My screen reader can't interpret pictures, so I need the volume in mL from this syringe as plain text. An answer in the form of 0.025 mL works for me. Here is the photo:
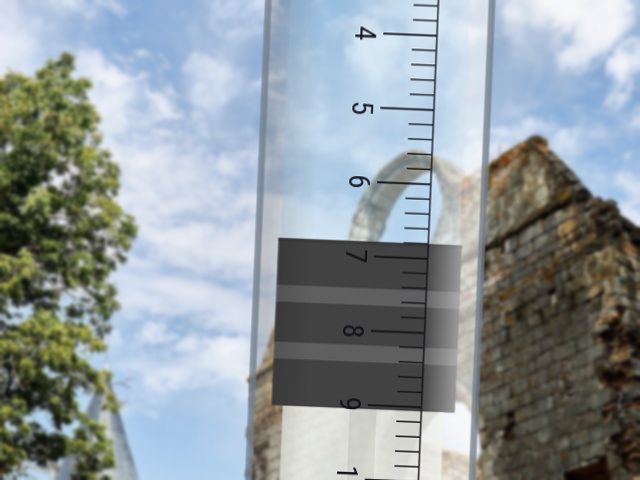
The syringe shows 6.8 mL
